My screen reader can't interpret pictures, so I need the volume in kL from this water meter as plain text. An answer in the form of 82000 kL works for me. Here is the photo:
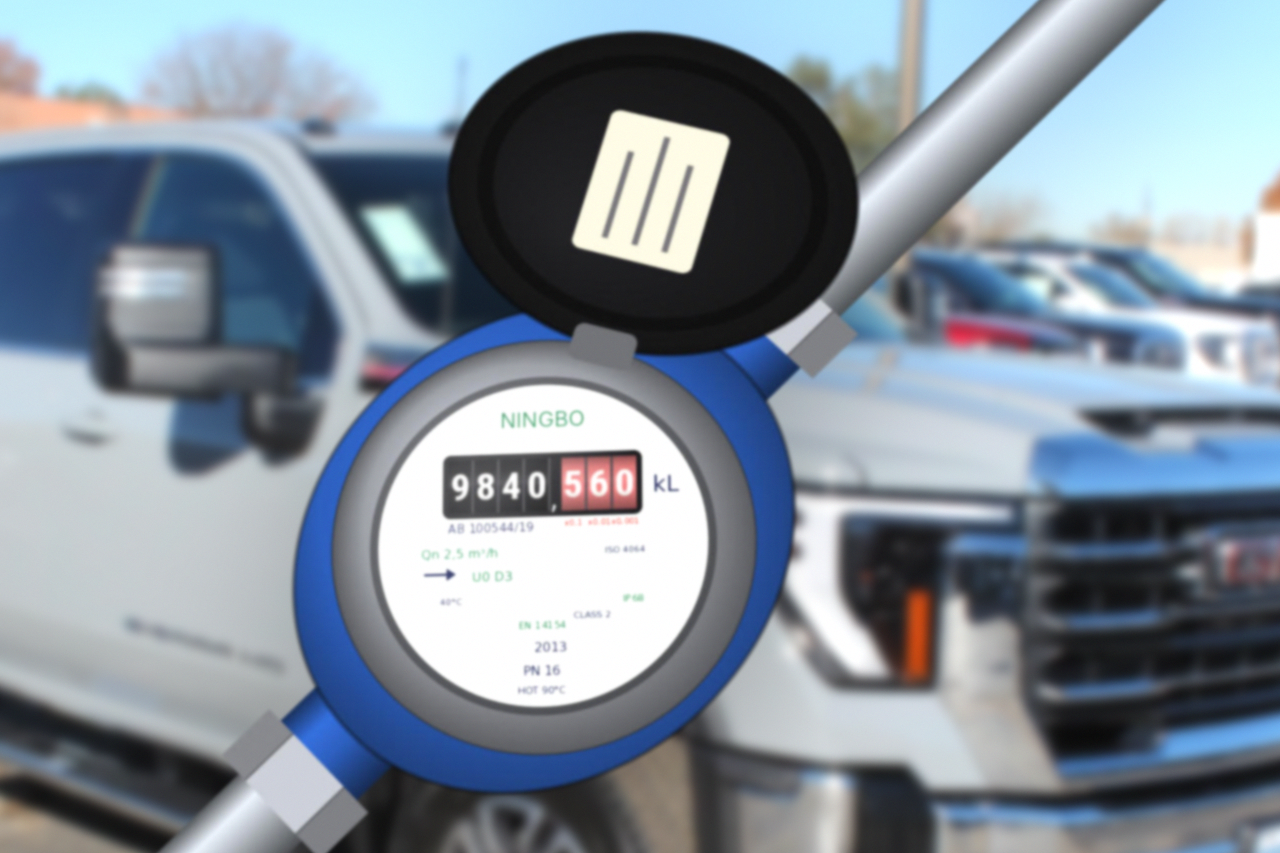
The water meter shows 9840.560 kL
